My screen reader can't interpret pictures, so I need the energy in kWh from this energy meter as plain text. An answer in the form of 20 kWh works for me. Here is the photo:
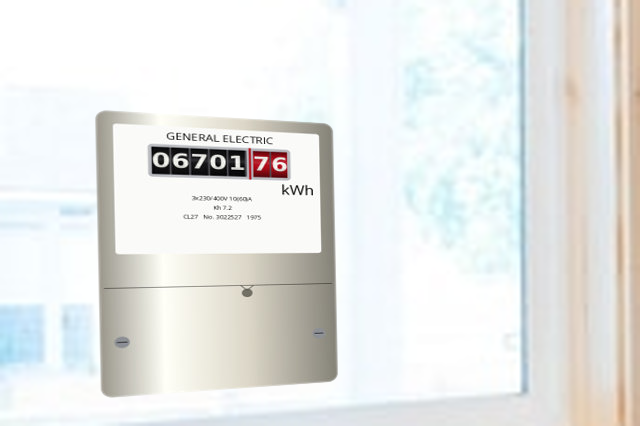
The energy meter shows 6701.76 kWh
